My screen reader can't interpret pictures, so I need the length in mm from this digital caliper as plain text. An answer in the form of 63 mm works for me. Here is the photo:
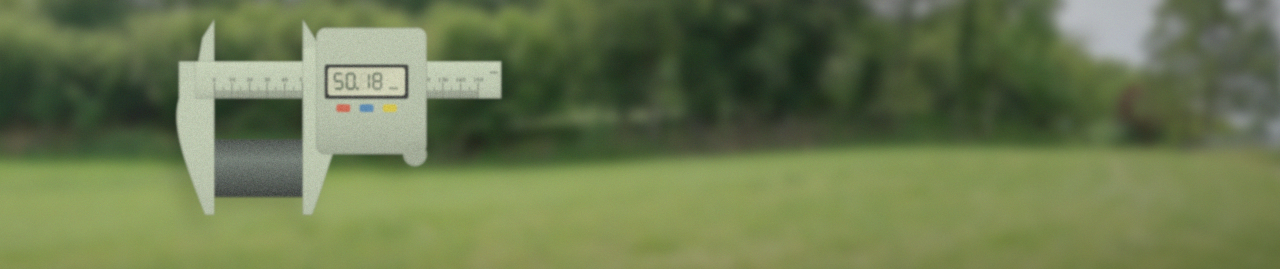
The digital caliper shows 50.18 mm
